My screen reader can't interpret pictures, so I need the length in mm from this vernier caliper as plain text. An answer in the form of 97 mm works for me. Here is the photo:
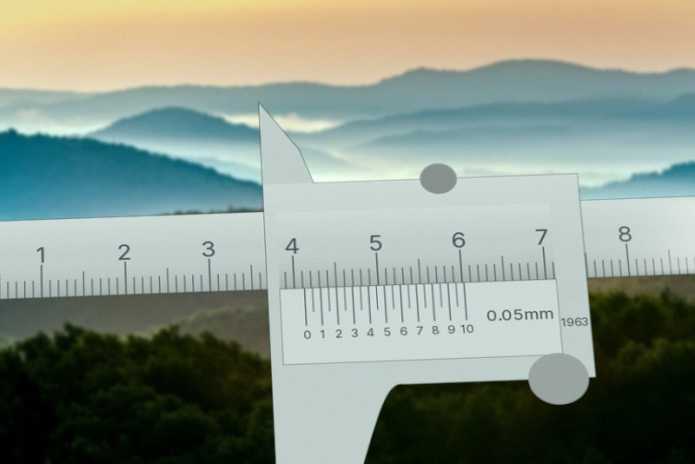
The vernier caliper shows 41.2 mm
